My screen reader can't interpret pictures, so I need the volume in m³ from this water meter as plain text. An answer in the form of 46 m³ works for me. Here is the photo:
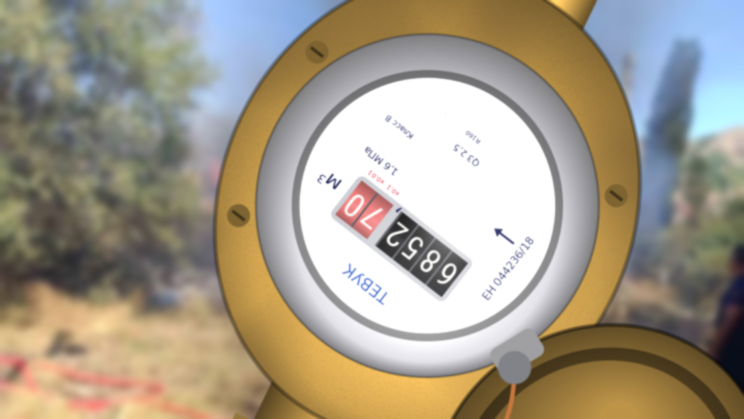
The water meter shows 6852.70 m³
